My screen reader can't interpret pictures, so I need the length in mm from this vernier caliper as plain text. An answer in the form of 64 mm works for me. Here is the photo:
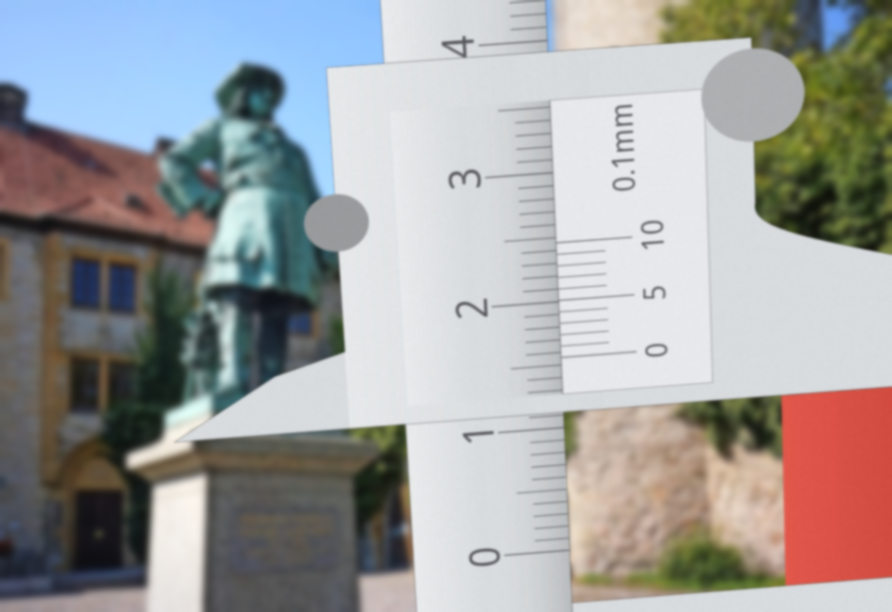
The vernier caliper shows 15.6 mm
